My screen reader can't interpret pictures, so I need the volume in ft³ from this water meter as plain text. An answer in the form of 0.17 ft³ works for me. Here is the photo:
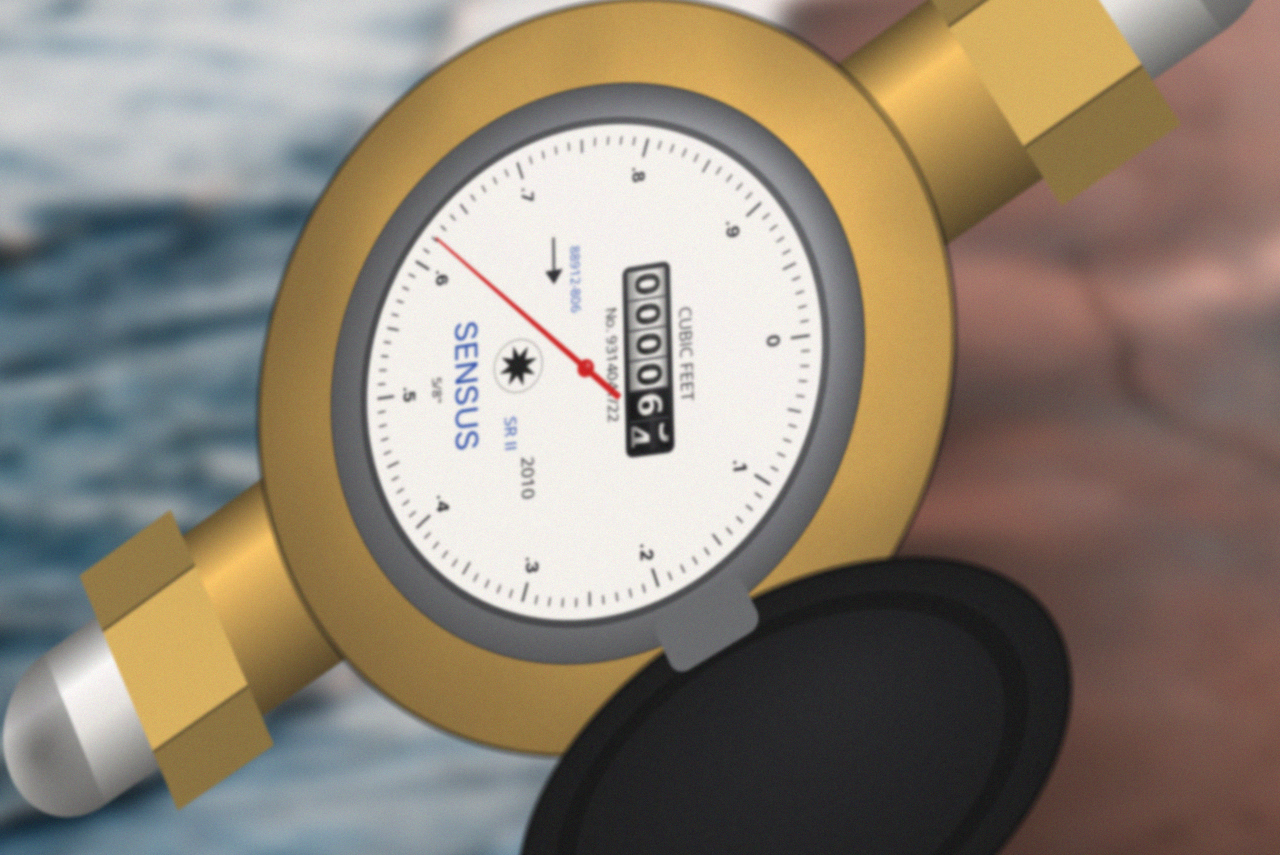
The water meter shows 63.62 ft³
